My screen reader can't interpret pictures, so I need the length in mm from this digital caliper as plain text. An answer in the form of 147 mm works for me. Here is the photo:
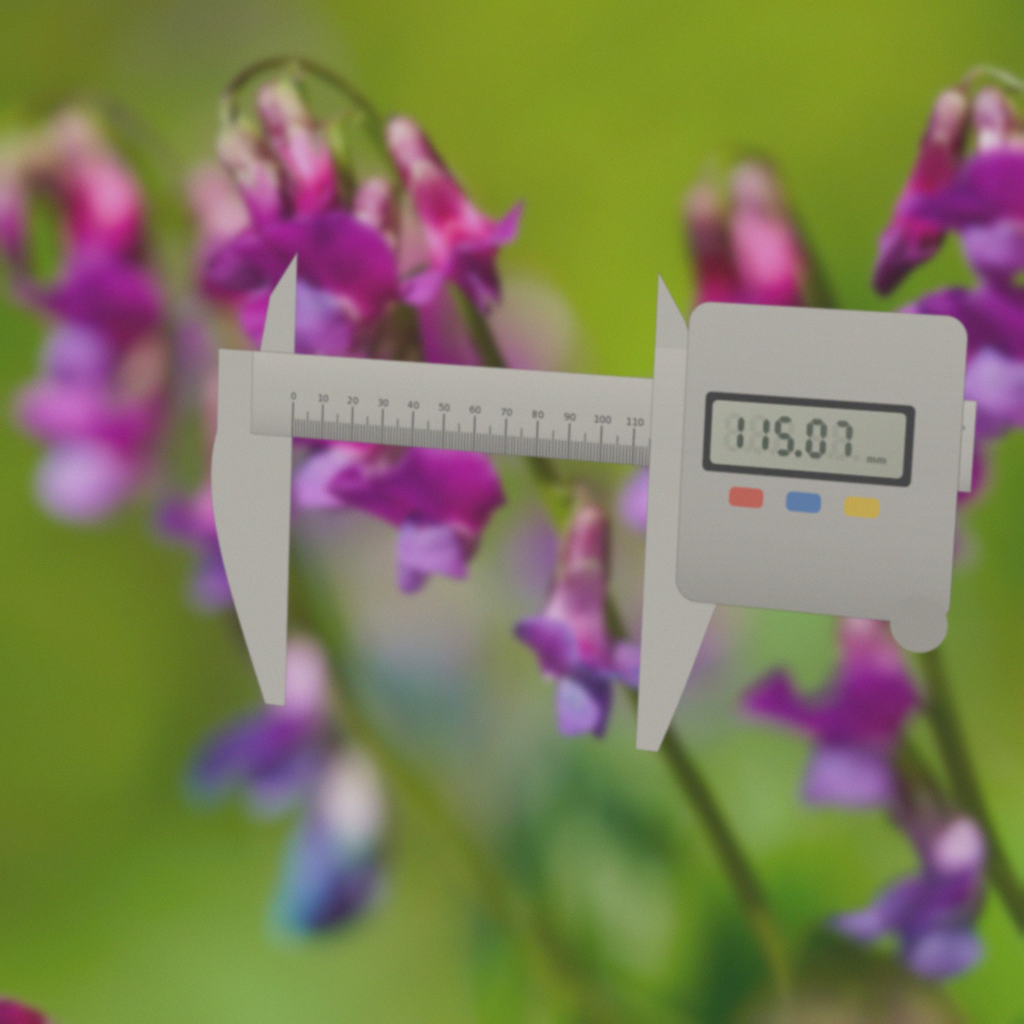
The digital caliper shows 115.07 mm
